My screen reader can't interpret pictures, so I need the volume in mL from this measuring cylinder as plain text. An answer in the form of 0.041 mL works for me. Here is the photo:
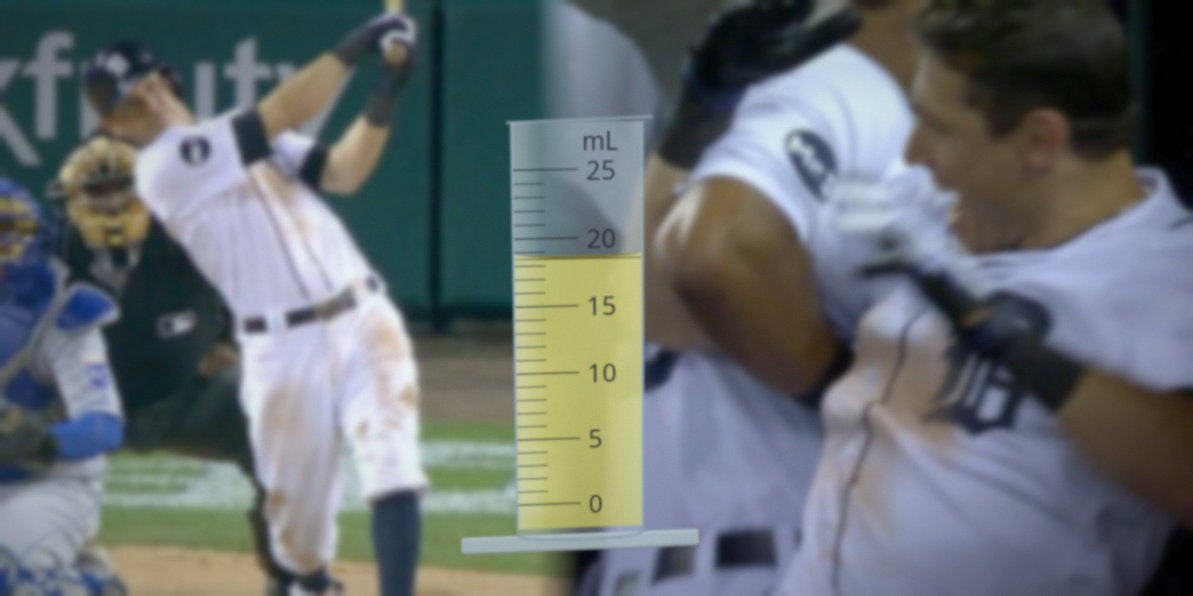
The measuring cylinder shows 18.5 mL
